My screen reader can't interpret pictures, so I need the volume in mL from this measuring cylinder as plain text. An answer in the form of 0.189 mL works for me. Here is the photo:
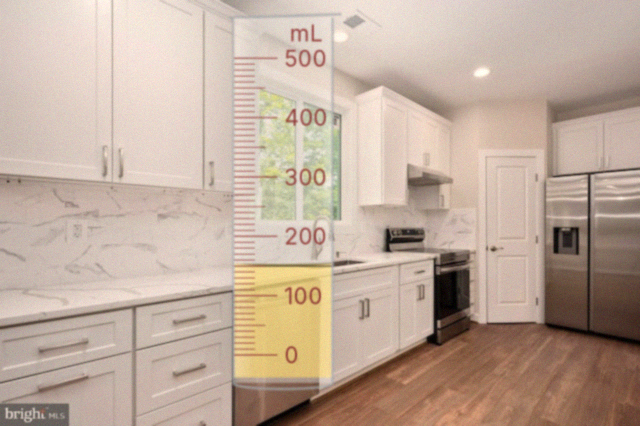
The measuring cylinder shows 150 mL
